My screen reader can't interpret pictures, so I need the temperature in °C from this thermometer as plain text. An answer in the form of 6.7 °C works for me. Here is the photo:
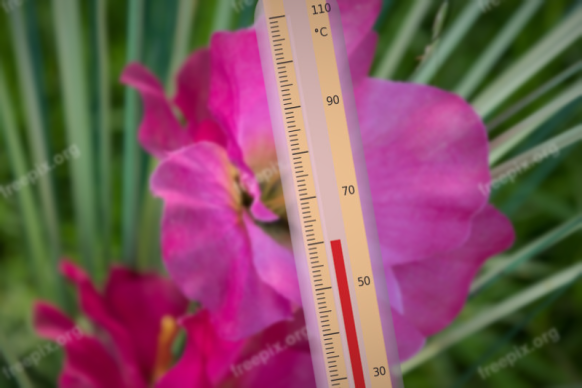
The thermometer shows 60 °C
